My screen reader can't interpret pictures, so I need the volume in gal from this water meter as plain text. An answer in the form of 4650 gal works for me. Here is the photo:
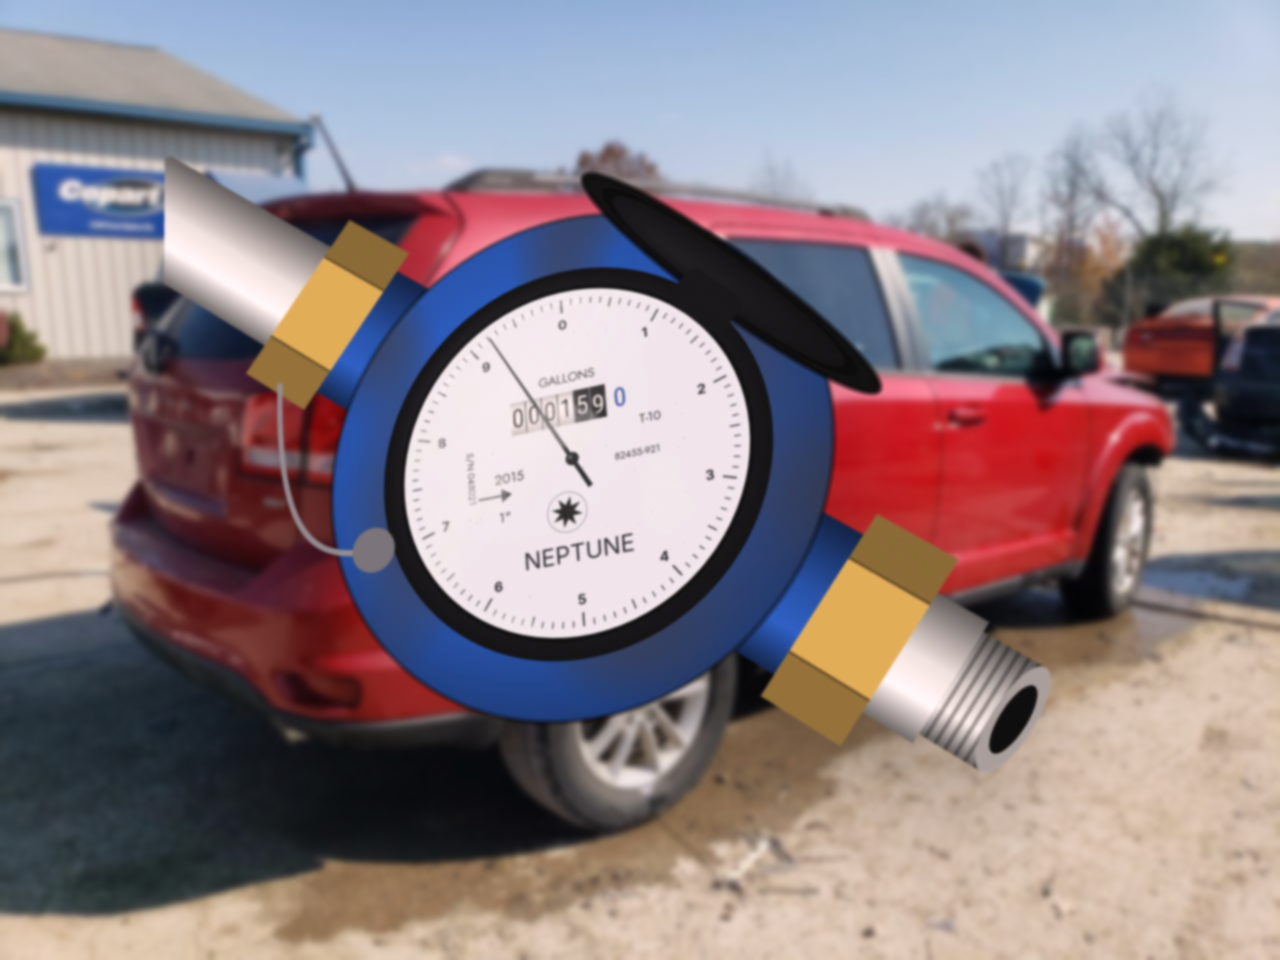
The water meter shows 1589.2 gal
